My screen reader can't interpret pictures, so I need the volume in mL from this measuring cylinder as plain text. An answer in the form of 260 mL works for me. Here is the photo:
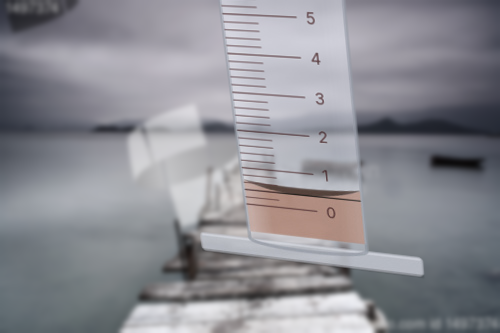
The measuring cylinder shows 0.4 mL
